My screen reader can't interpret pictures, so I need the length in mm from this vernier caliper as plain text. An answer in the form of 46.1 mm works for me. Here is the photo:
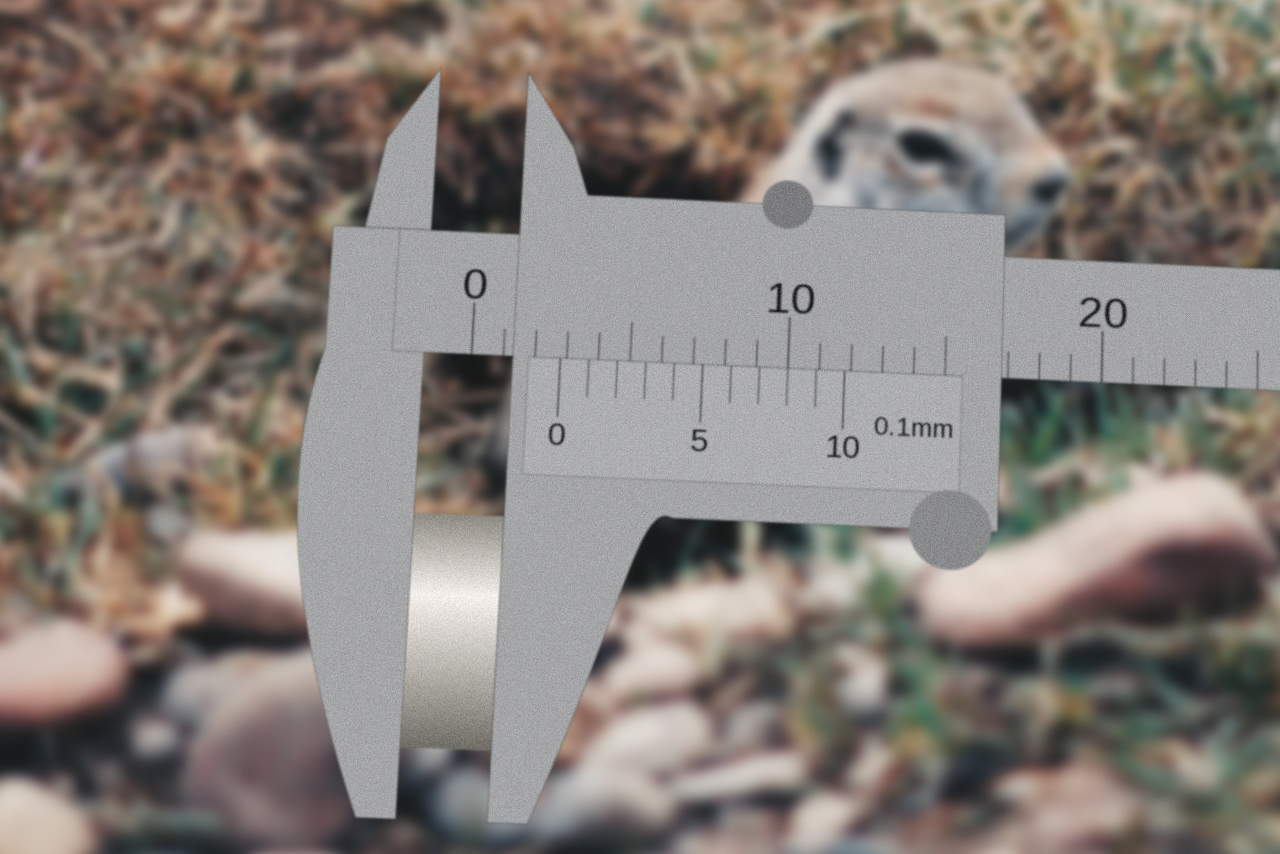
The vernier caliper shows 2.8 mm
